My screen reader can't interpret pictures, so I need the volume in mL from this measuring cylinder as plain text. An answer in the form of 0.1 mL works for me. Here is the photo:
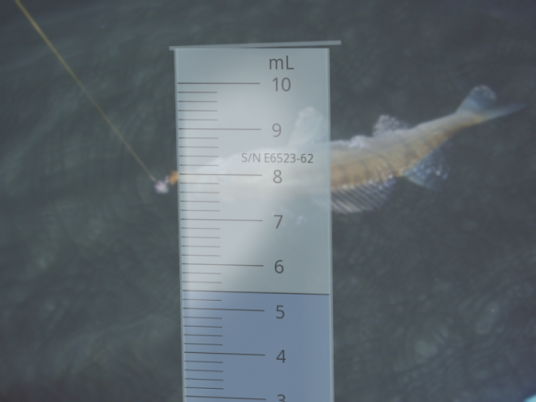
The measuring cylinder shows 5.4 mL
